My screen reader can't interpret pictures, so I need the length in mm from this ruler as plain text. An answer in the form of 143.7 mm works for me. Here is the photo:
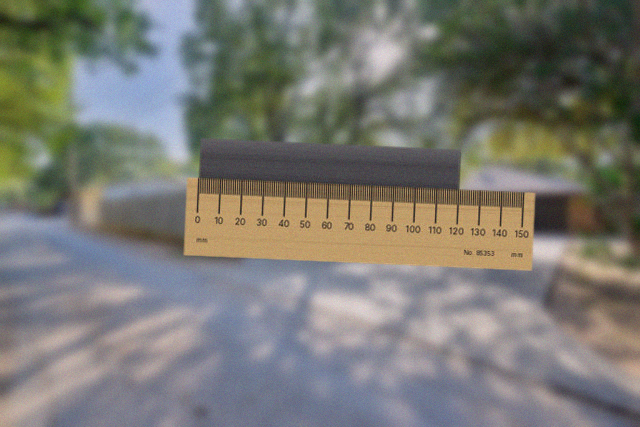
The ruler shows 120 mm
